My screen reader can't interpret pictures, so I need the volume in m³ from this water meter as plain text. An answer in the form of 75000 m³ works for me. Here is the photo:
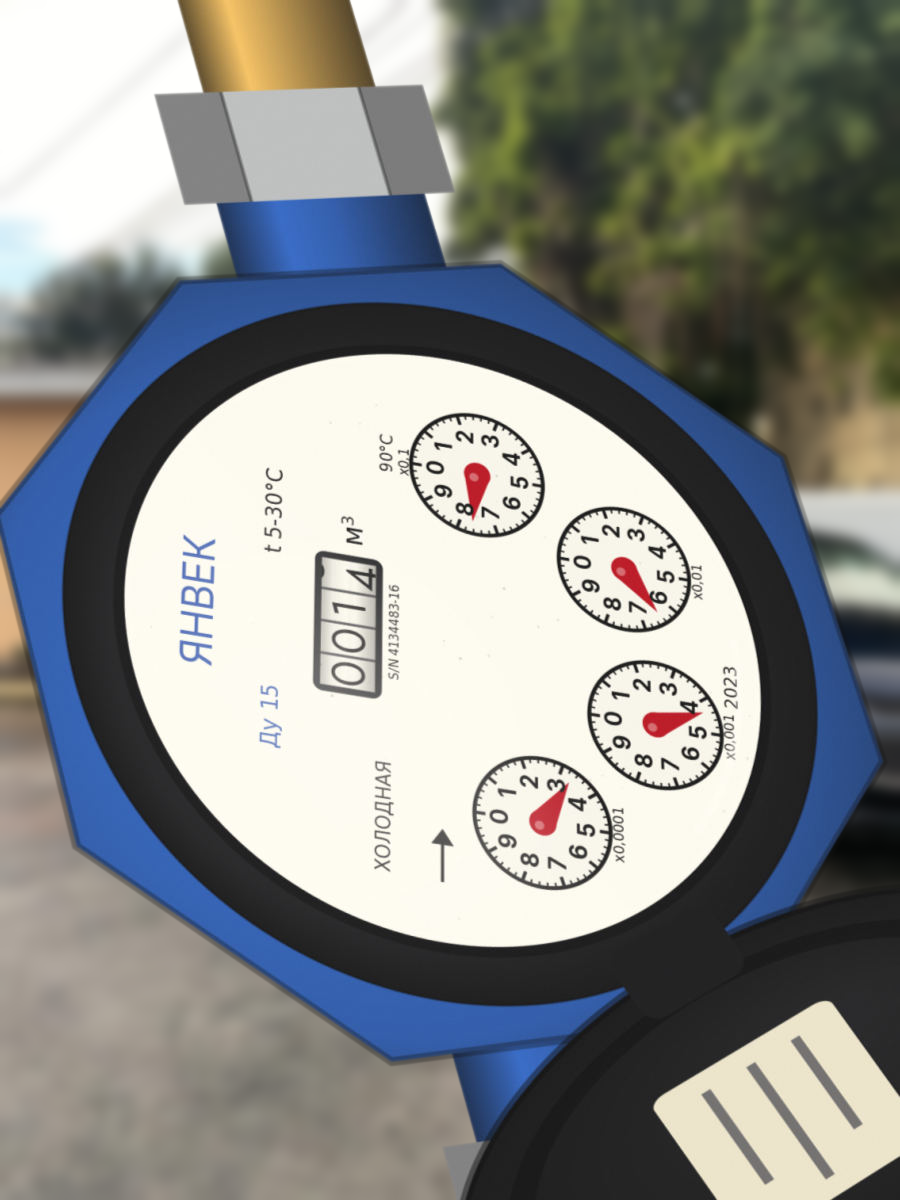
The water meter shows 13.7643 m³
